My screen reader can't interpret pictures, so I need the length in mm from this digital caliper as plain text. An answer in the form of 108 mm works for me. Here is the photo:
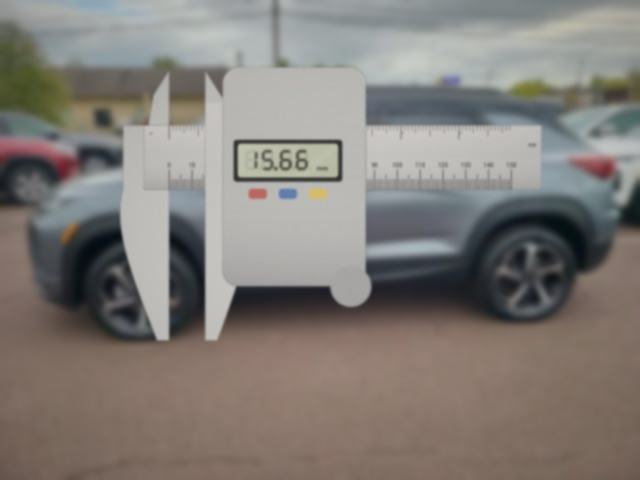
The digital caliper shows 15.66 mm
